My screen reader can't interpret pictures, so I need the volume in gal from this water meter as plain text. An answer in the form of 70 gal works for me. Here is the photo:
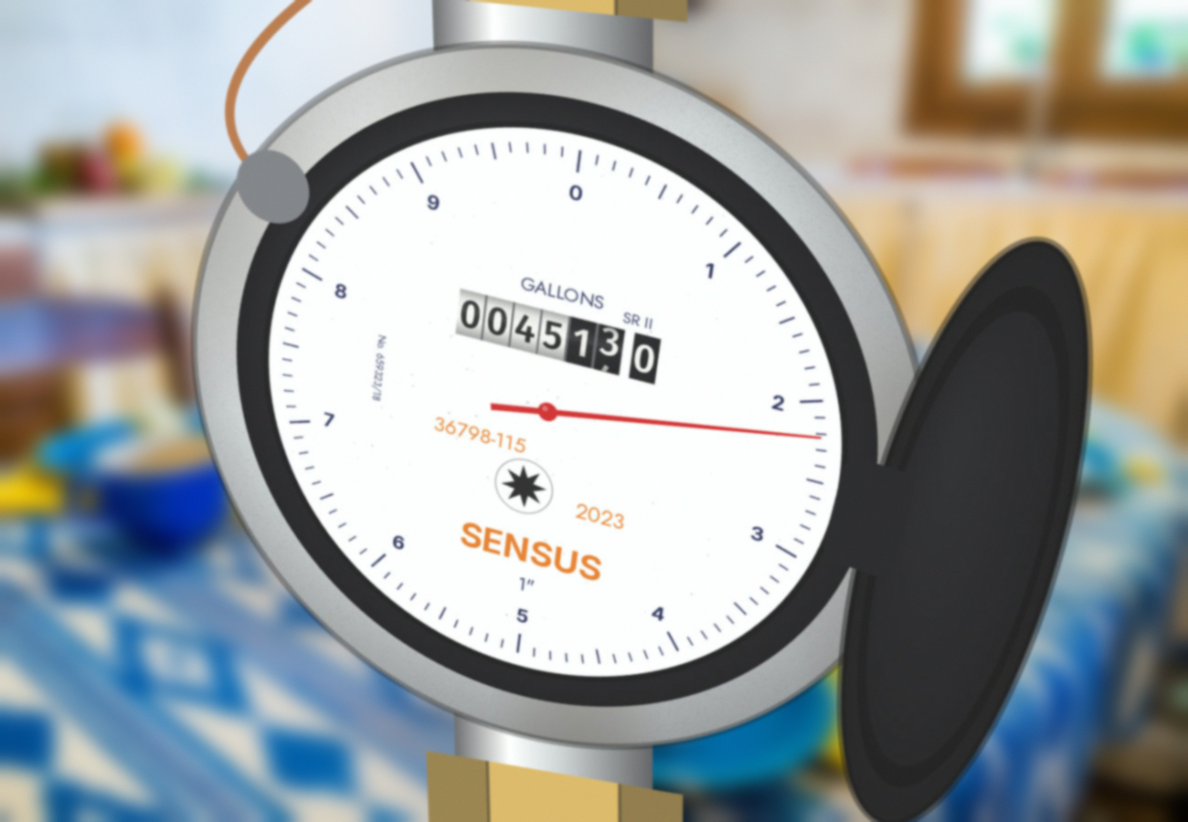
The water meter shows 45132.2 gal
